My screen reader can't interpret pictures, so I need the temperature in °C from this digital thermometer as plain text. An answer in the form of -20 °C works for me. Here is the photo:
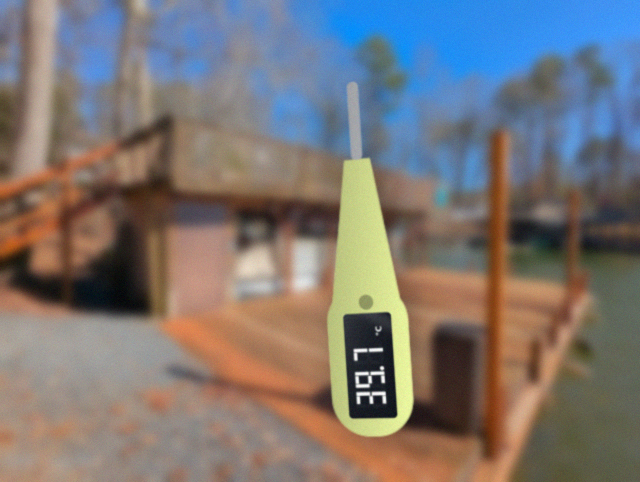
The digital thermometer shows 39.7 °C
